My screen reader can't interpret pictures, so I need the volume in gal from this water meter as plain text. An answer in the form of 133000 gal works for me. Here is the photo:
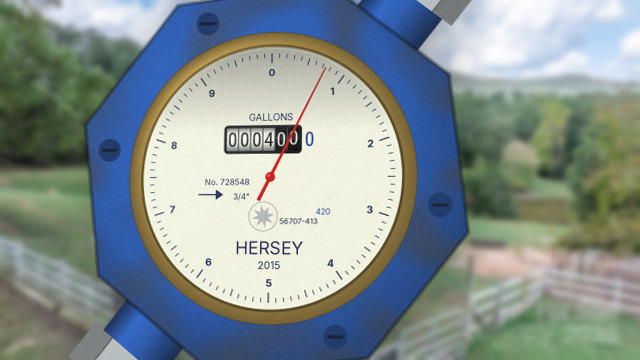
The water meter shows 4000.7 gal
